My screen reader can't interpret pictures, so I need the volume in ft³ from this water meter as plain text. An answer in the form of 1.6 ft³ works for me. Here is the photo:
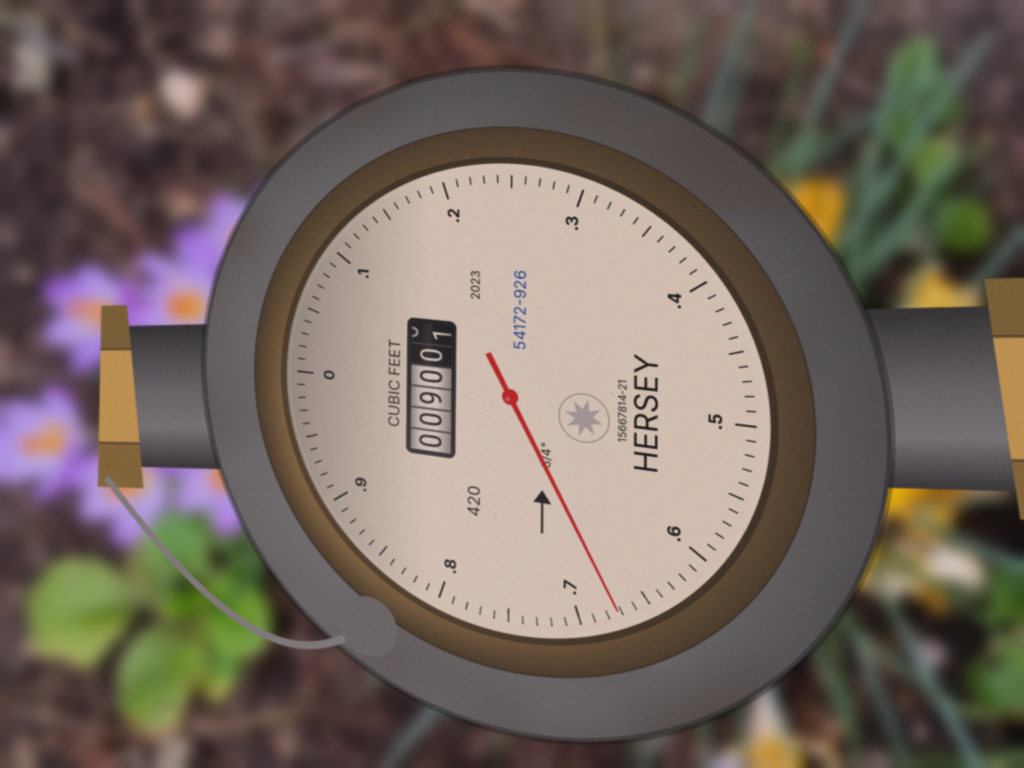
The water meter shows 9000.67 ft³
